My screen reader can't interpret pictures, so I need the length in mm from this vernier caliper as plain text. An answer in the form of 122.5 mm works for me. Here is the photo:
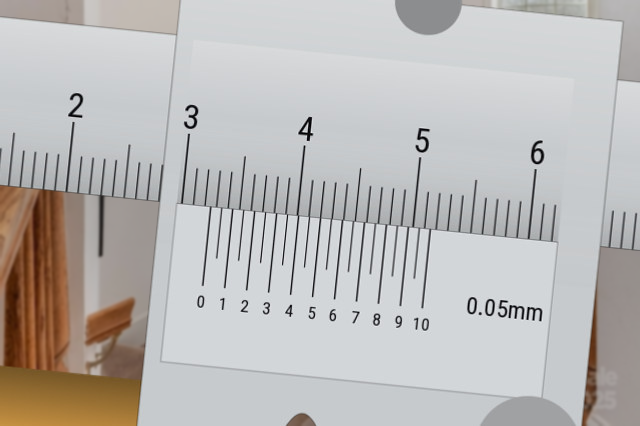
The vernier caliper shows 32.5 mm
